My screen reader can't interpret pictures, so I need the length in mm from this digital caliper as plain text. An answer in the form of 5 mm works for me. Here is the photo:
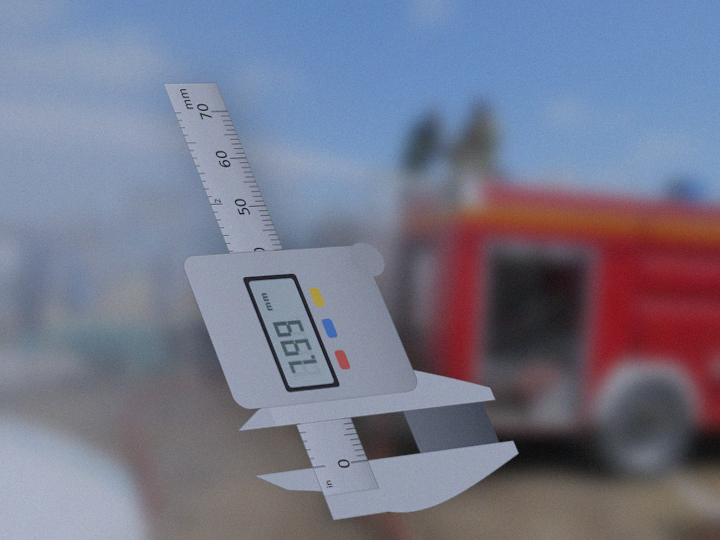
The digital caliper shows 7.99 mm
